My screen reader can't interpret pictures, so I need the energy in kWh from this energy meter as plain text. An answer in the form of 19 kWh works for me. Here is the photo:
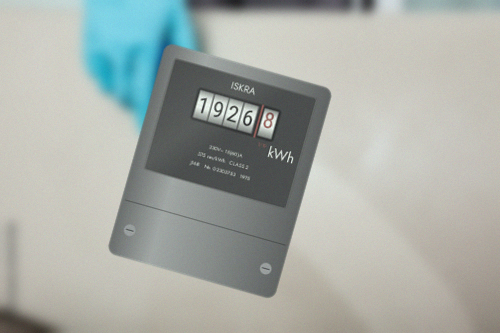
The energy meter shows 1926.8 kWh
